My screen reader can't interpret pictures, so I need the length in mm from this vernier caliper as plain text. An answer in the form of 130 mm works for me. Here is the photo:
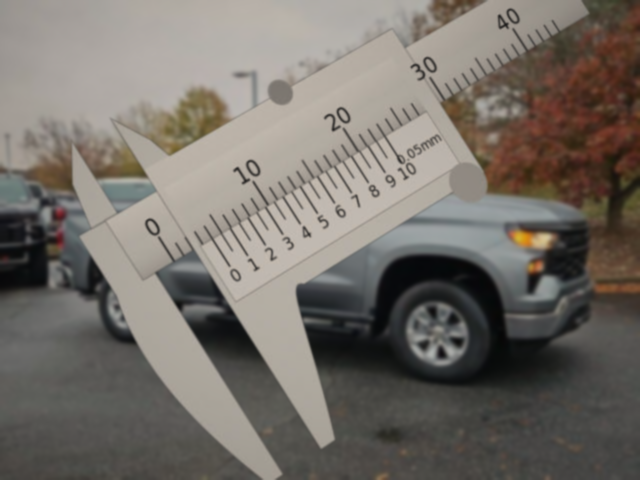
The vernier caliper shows 4.0 mm
